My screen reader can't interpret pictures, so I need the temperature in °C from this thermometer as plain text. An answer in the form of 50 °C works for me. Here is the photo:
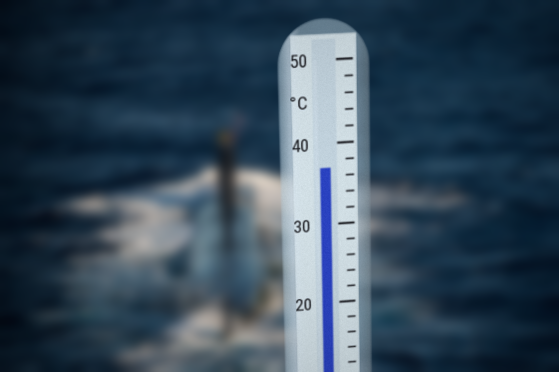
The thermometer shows 37 °C
